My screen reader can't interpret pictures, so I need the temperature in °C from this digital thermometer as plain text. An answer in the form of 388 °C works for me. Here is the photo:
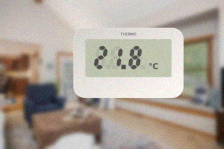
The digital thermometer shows 21.8 °C
